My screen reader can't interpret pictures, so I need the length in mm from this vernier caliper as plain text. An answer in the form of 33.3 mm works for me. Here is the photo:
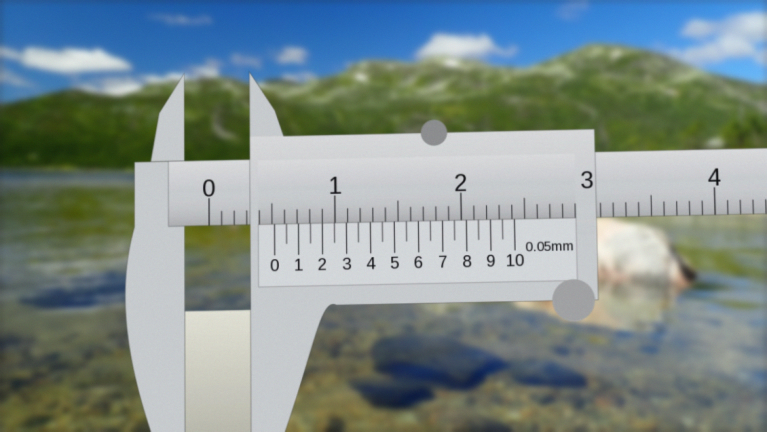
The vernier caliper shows 5.2 mm
